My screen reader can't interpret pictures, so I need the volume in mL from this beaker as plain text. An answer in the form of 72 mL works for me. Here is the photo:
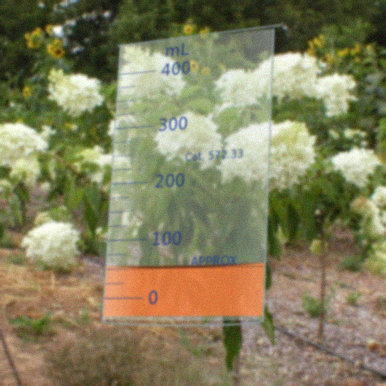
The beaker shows 50 mL
